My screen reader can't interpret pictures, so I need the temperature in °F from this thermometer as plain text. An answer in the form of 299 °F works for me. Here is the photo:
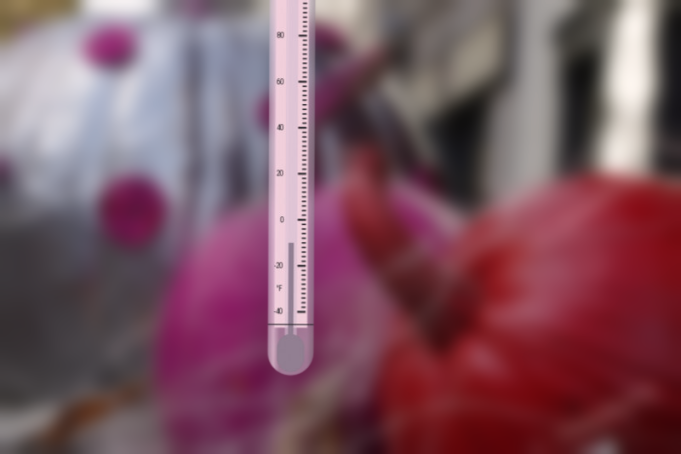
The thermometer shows -10 °F
